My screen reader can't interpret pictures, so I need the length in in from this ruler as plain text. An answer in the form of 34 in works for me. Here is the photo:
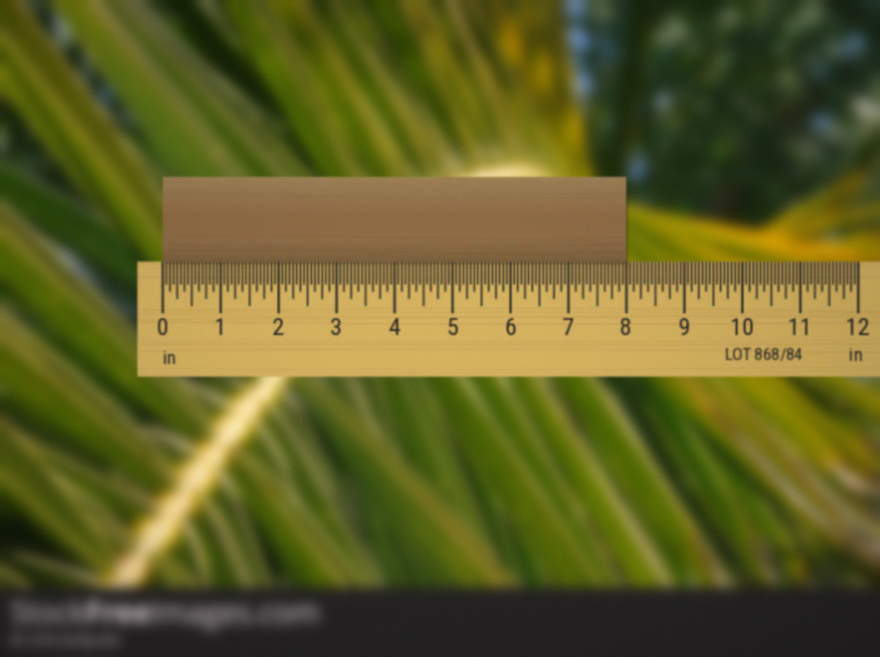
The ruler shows 8 in
